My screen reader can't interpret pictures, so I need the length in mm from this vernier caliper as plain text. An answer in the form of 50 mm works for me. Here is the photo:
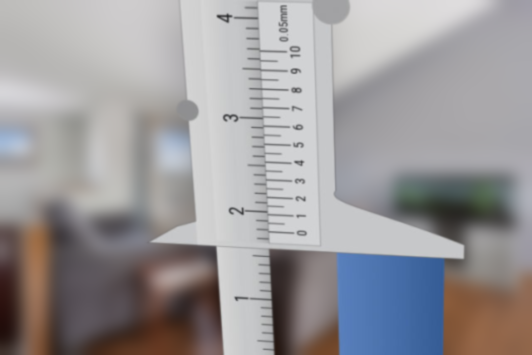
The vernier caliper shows 17.8 mm
